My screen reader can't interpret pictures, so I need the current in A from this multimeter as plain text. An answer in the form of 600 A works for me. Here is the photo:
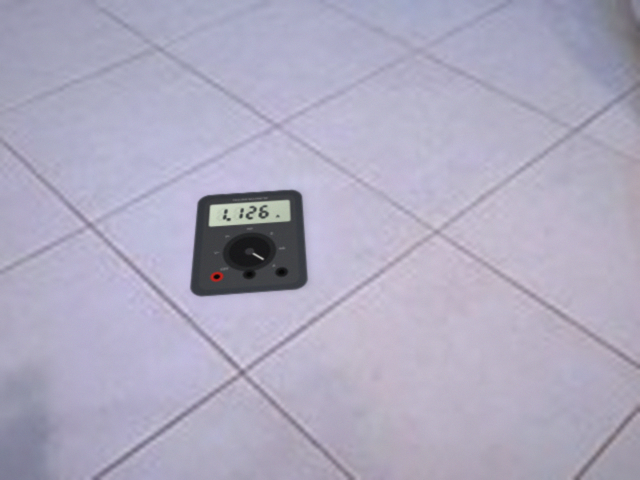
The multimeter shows 1.126 A
